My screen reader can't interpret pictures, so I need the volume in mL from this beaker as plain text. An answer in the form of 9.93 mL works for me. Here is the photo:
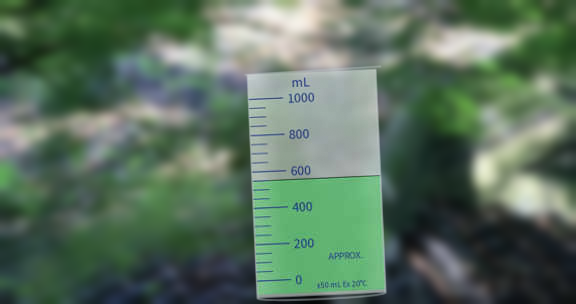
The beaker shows 550 mL
